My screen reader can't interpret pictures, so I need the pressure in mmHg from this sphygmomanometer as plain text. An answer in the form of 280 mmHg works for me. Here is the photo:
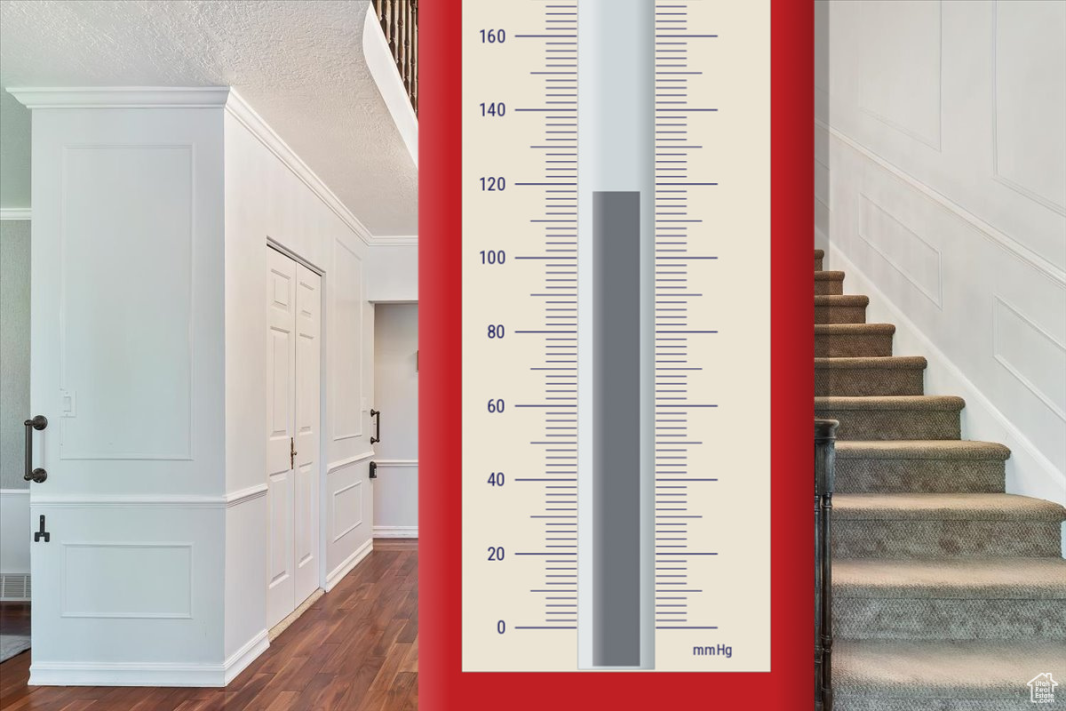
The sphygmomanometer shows 118 mmHg
